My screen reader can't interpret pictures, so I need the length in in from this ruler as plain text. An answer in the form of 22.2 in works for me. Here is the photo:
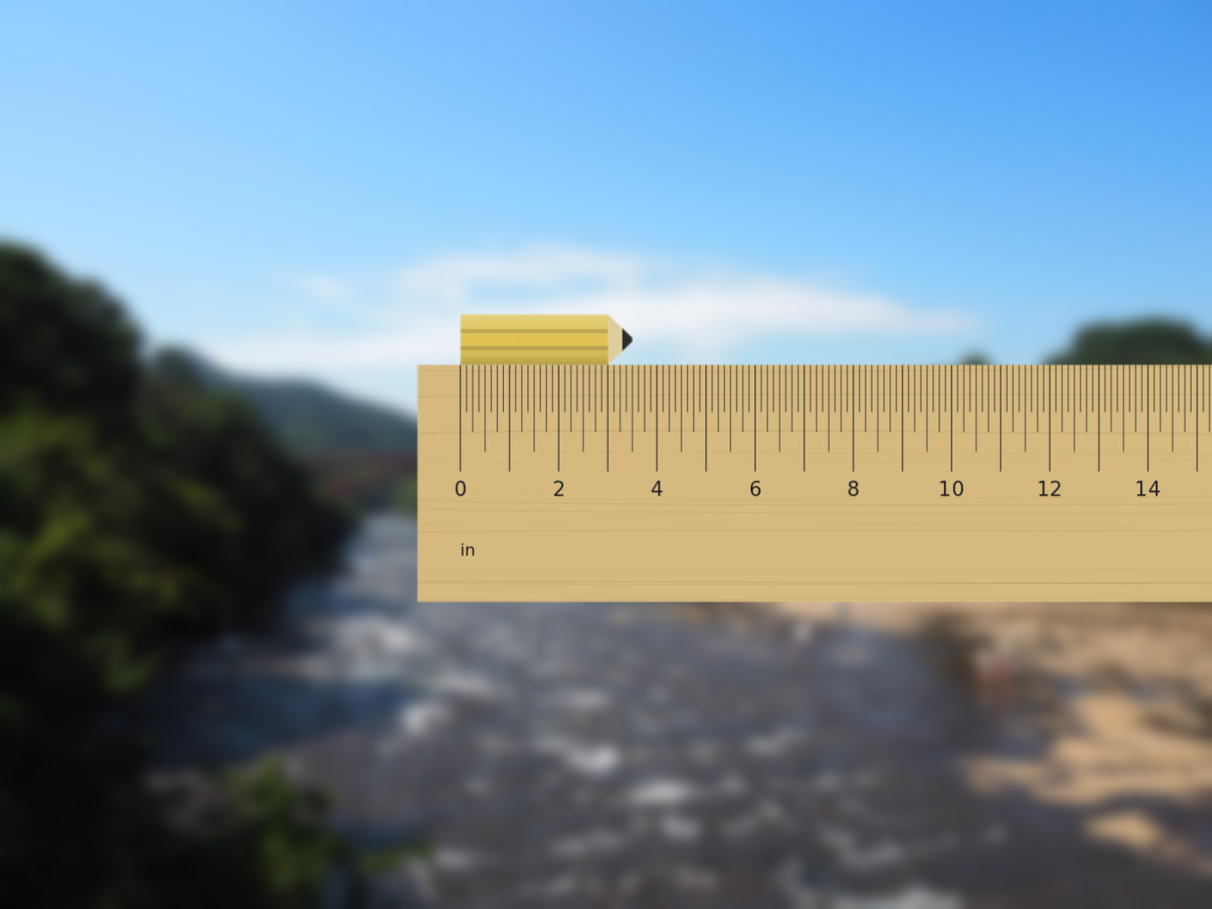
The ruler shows 3.5 in
